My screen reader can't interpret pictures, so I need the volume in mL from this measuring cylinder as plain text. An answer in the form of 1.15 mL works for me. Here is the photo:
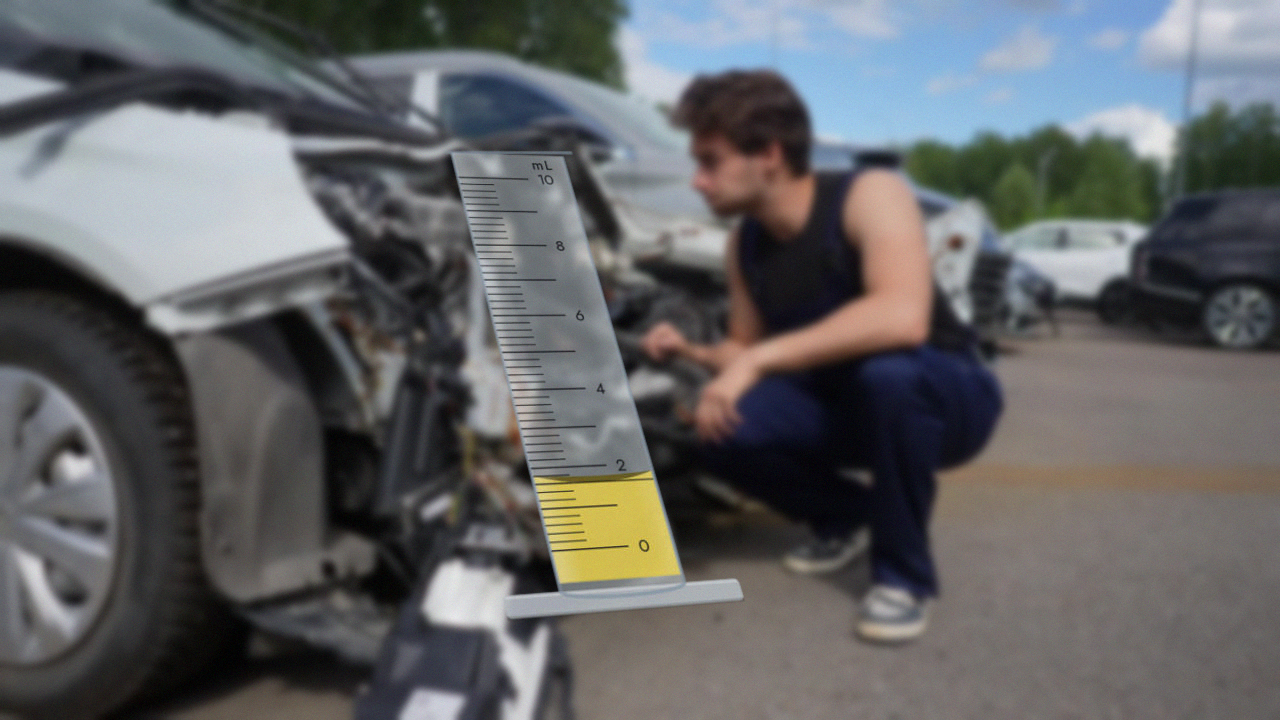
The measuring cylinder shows 1.6 mL
